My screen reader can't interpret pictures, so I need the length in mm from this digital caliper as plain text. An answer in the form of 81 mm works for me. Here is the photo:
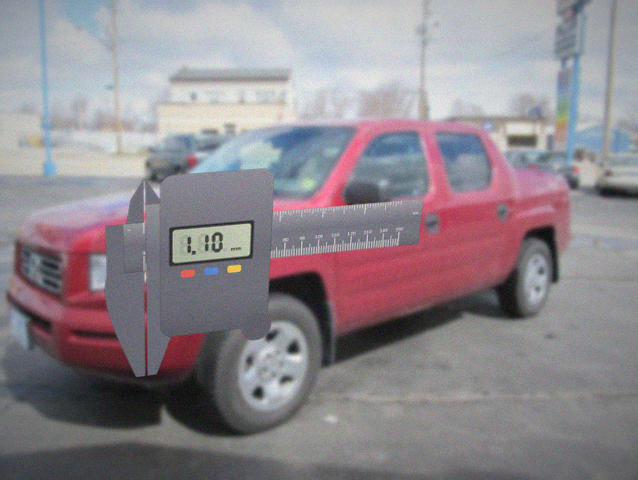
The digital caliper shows 1.10 mm
